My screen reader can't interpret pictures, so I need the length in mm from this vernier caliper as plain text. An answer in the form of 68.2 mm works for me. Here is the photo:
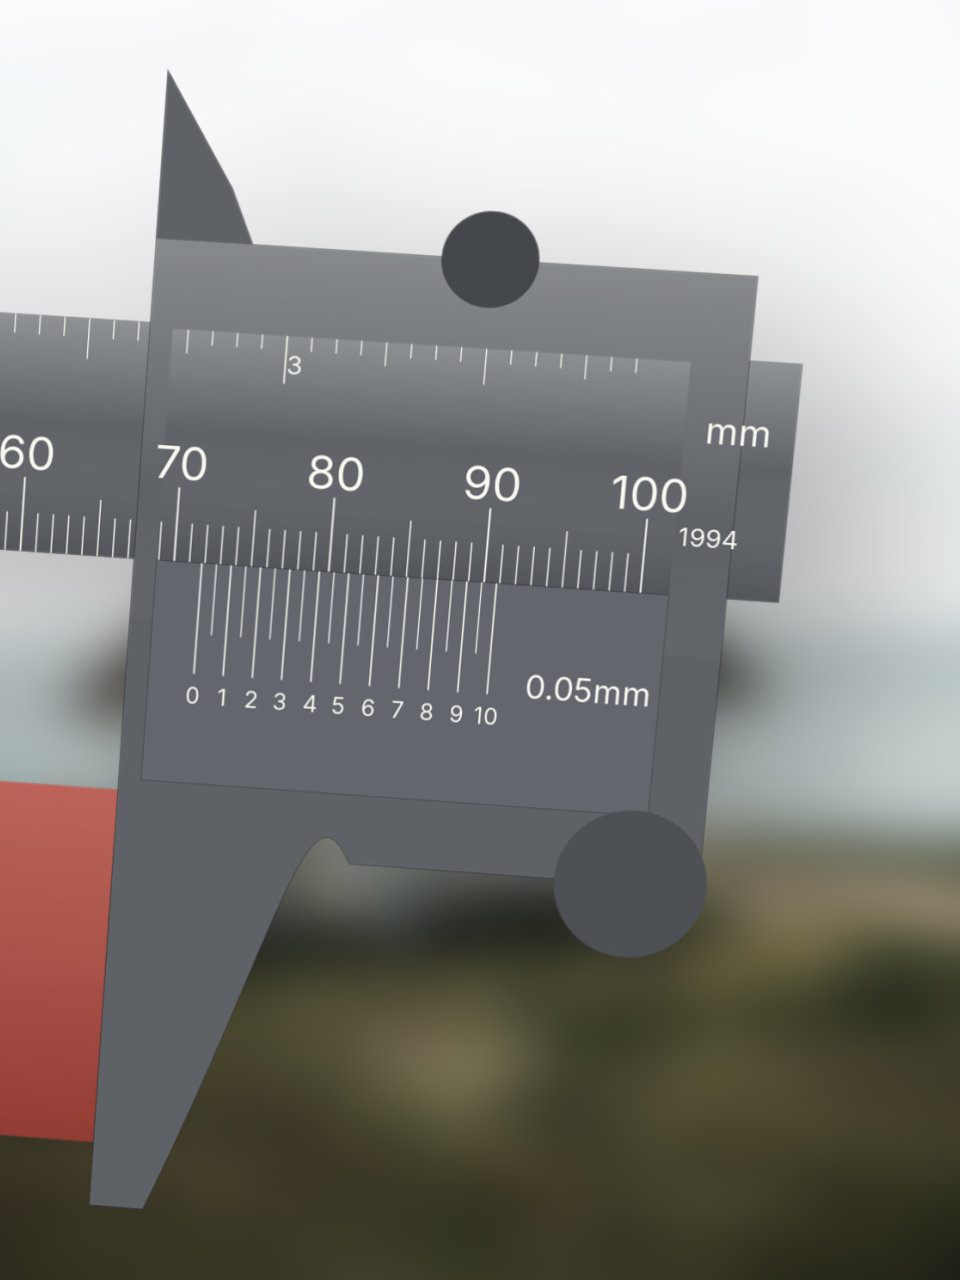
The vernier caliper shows 71.8 mm
